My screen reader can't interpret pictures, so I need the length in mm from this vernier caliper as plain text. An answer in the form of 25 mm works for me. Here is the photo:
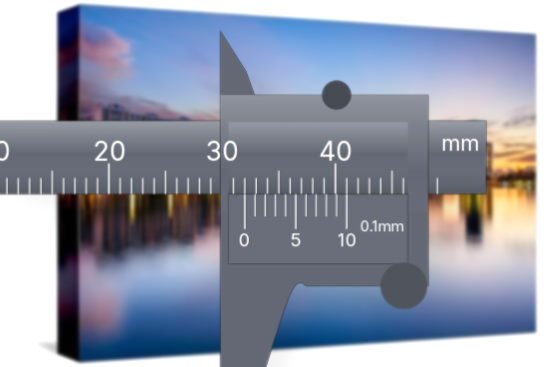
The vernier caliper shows 32.0 mm
